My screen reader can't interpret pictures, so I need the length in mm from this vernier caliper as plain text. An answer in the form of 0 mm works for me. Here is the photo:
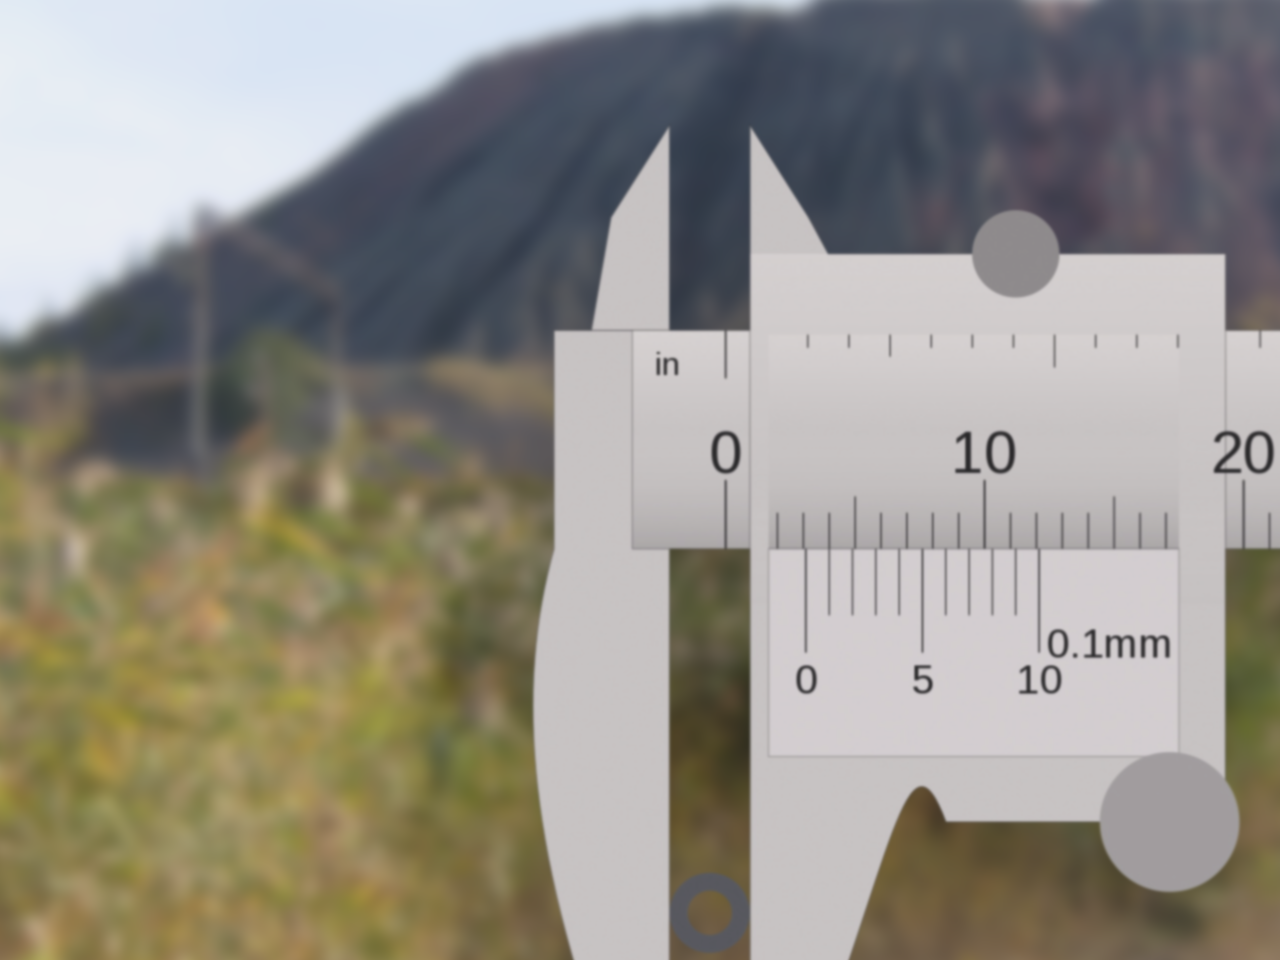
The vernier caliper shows 3.1 mm
